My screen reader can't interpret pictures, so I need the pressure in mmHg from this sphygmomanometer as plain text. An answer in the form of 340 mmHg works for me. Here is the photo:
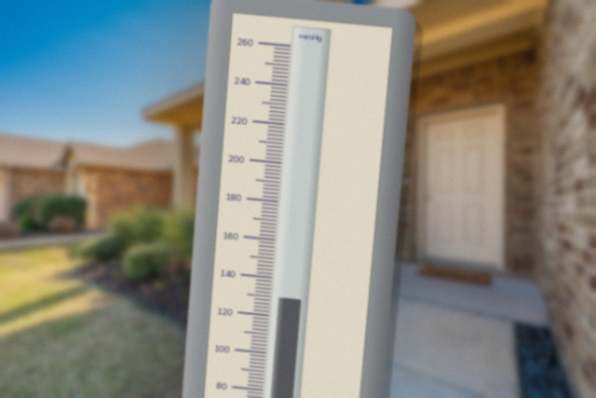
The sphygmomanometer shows 130 mmHg
